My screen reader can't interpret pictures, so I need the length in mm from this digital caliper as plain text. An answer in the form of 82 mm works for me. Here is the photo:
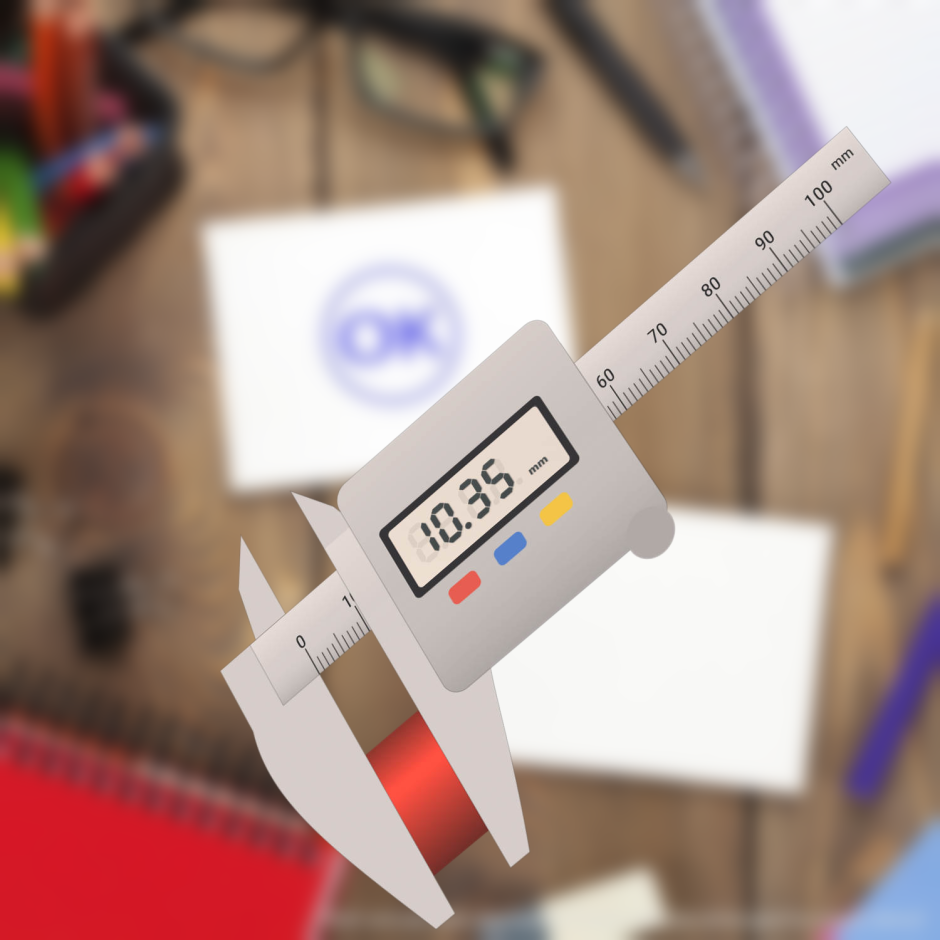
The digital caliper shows 10.35 mm
